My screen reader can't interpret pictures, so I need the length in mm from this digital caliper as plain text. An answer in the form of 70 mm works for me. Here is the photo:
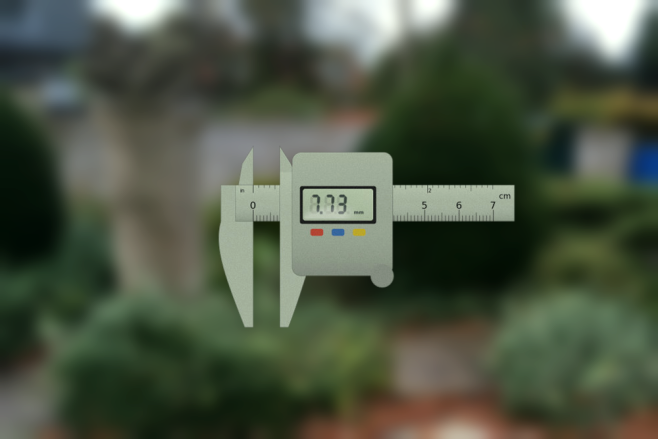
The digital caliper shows 7.73 mm
